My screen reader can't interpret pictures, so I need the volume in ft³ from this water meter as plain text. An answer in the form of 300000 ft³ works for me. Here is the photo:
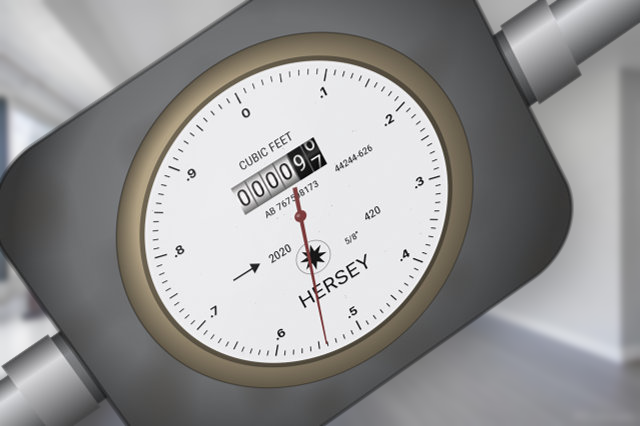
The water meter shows 96.54 ft³
